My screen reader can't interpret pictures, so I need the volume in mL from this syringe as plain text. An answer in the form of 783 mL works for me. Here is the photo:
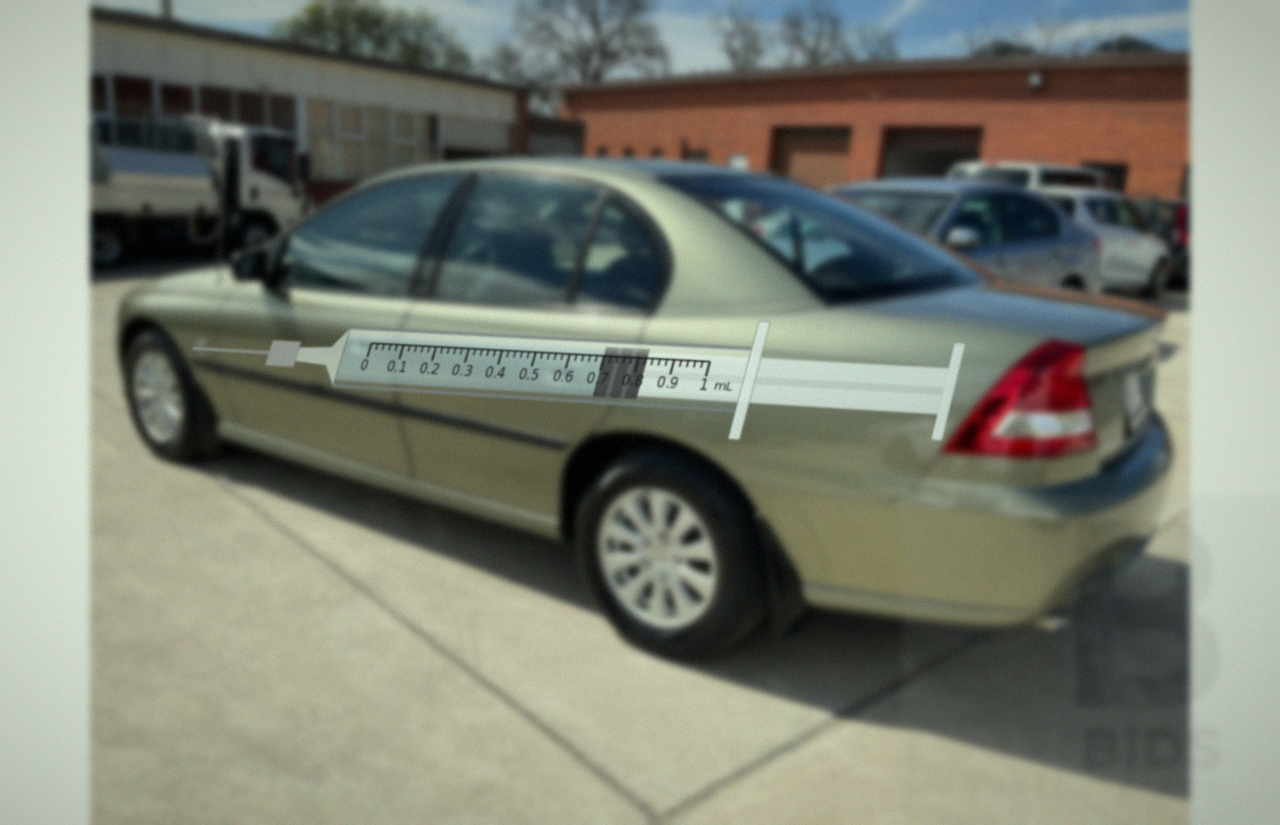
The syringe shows 0.7 mL
